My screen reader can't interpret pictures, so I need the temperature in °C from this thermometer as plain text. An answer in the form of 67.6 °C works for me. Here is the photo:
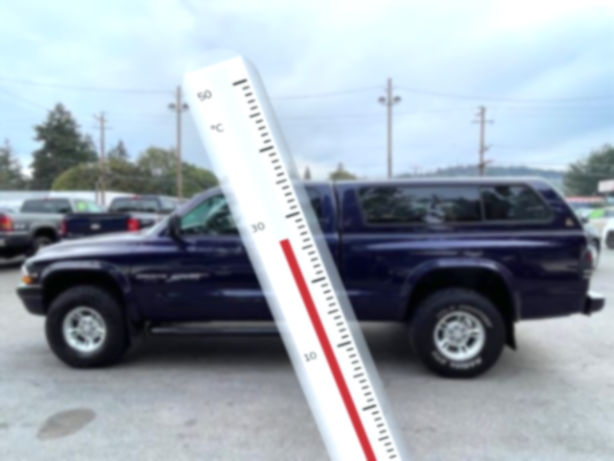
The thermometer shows 27 °C
